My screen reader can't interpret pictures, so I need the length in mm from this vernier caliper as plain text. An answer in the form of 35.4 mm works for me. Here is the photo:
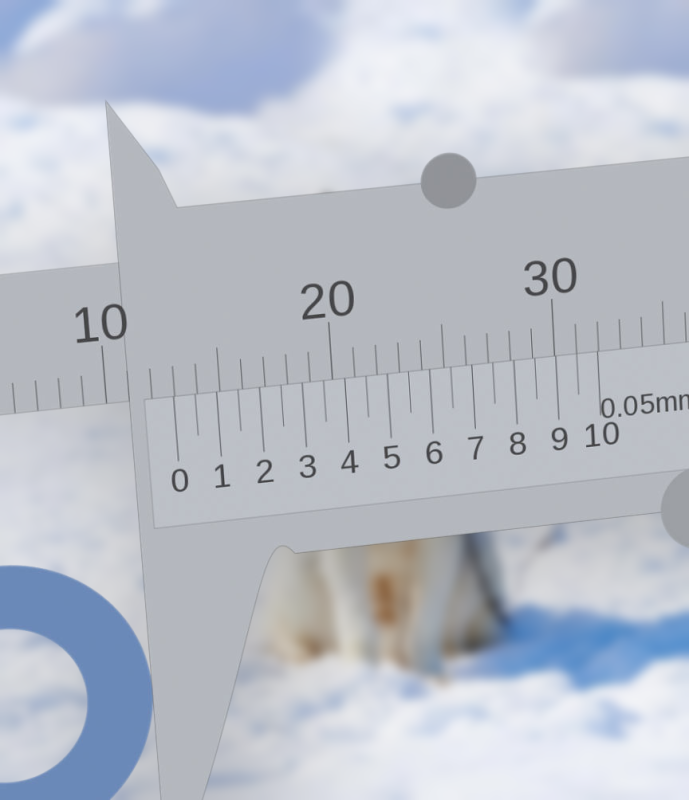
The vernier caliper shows 12.95 mm
